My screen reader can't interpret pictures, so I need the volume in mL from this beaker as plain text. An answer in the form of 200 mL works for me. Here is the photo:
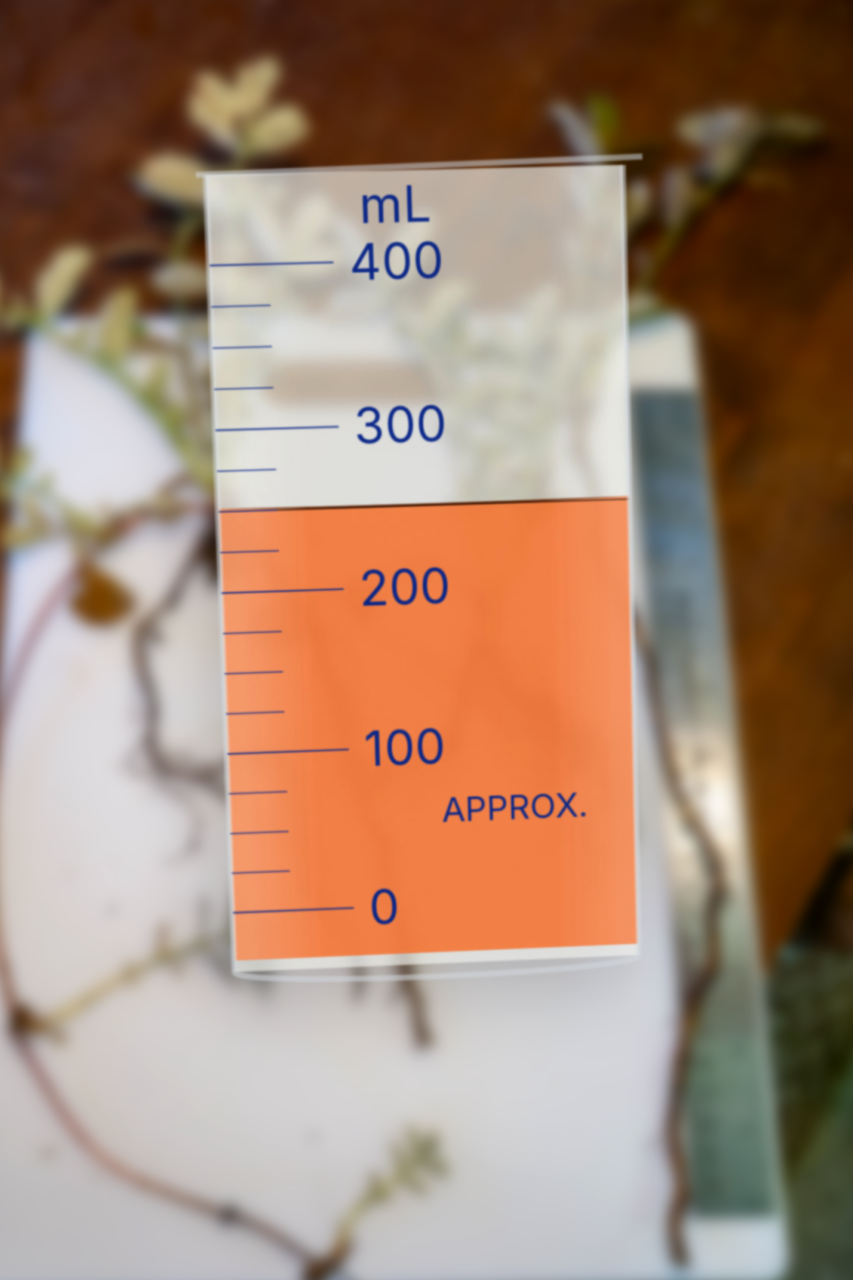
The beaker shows 250 mL
